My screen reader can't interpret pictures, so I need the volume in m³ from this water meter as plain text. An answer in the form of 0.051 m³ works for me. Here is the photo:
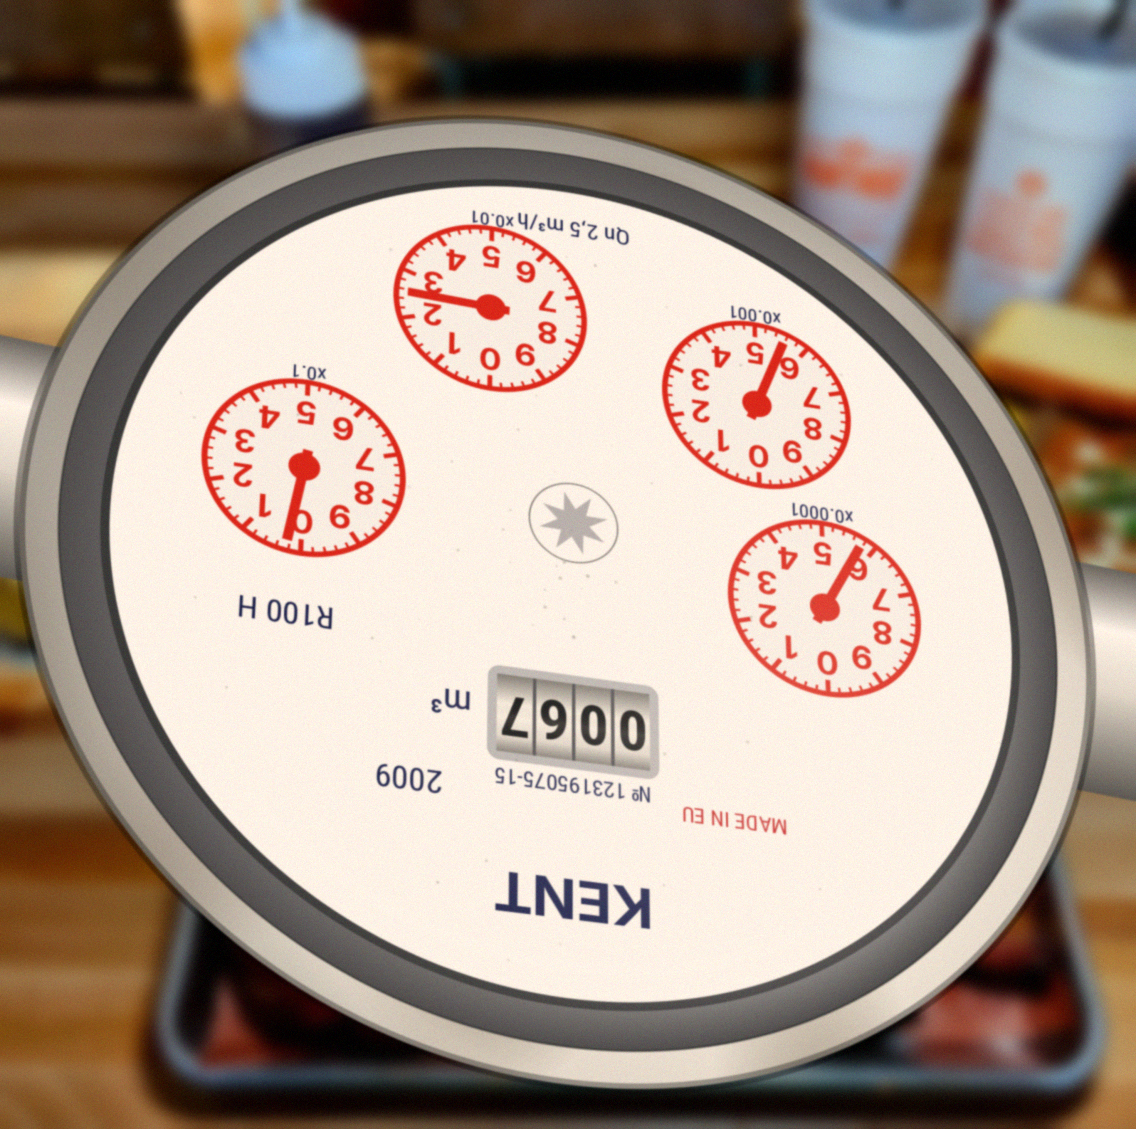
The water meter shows 67.0255 m³
